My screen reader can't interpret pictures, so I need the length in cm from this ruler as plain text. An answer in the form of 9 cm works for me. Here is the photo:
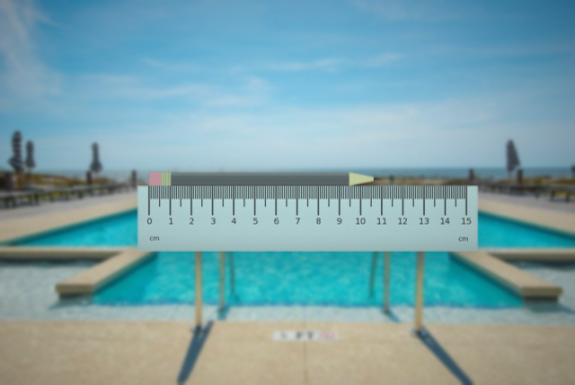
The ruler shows 11 cm
